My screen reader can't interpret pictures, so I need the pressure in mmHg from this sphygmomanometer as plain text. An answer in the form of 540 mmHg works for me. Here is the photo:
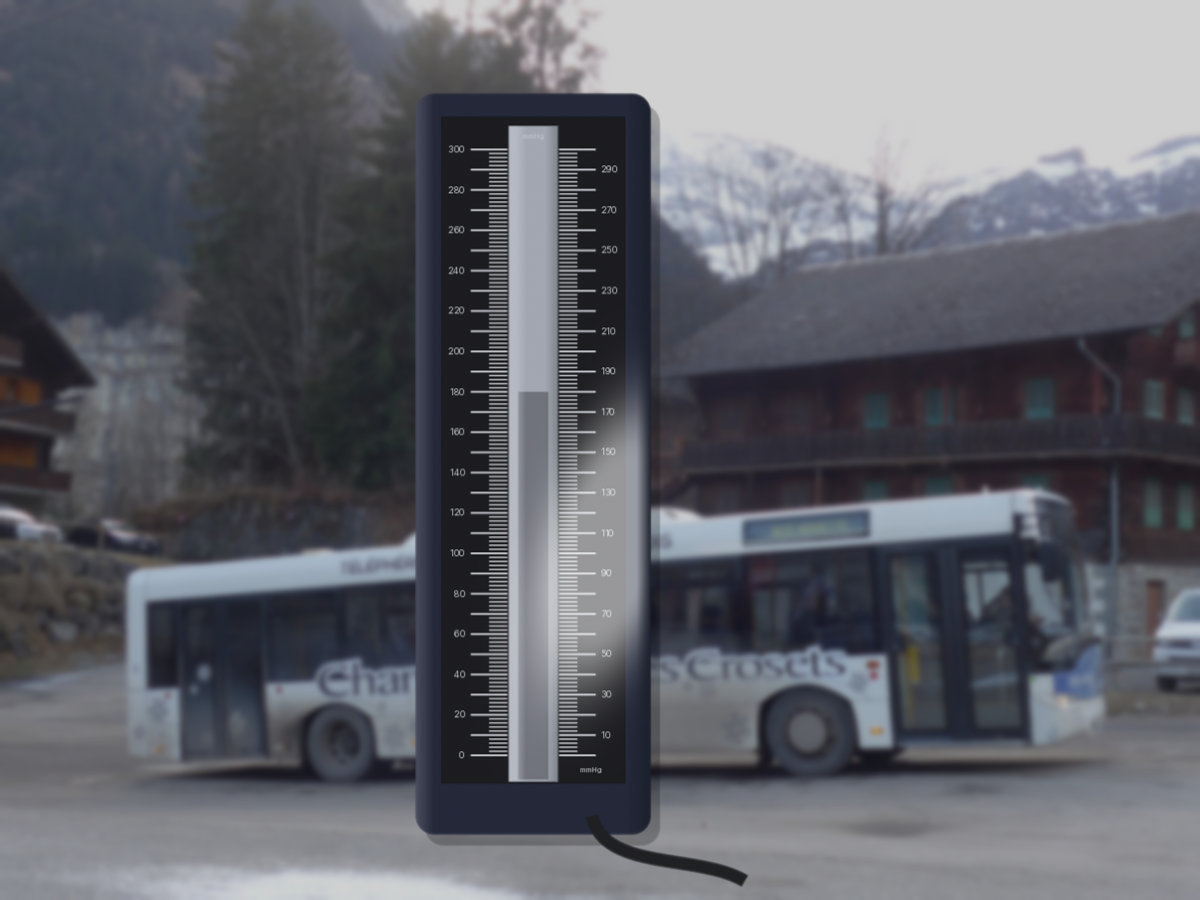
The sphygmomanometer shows 180 mmHg
